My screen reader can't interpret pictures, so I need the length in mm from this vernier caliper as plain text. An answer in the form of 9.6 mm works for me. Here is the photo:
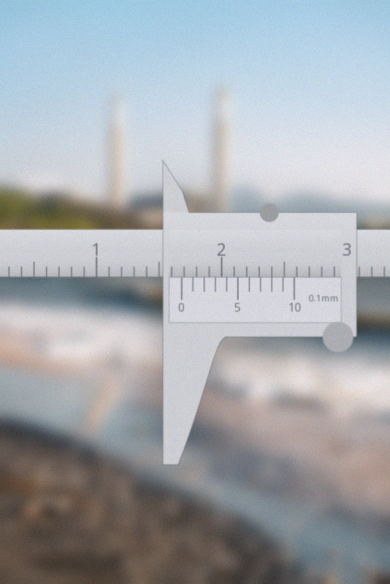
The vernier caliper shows 16.8 mm
